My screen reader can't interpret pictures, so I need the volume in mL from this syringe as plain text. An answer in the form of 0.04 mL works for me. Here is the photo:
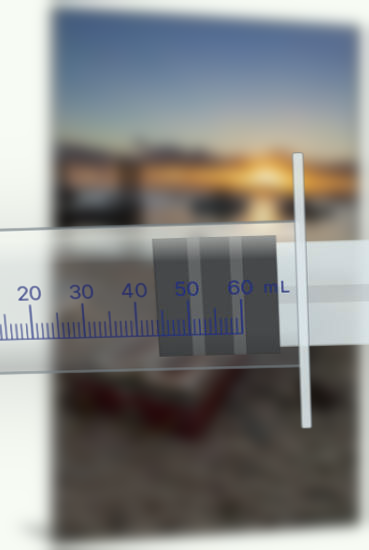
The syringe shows 44 mL
